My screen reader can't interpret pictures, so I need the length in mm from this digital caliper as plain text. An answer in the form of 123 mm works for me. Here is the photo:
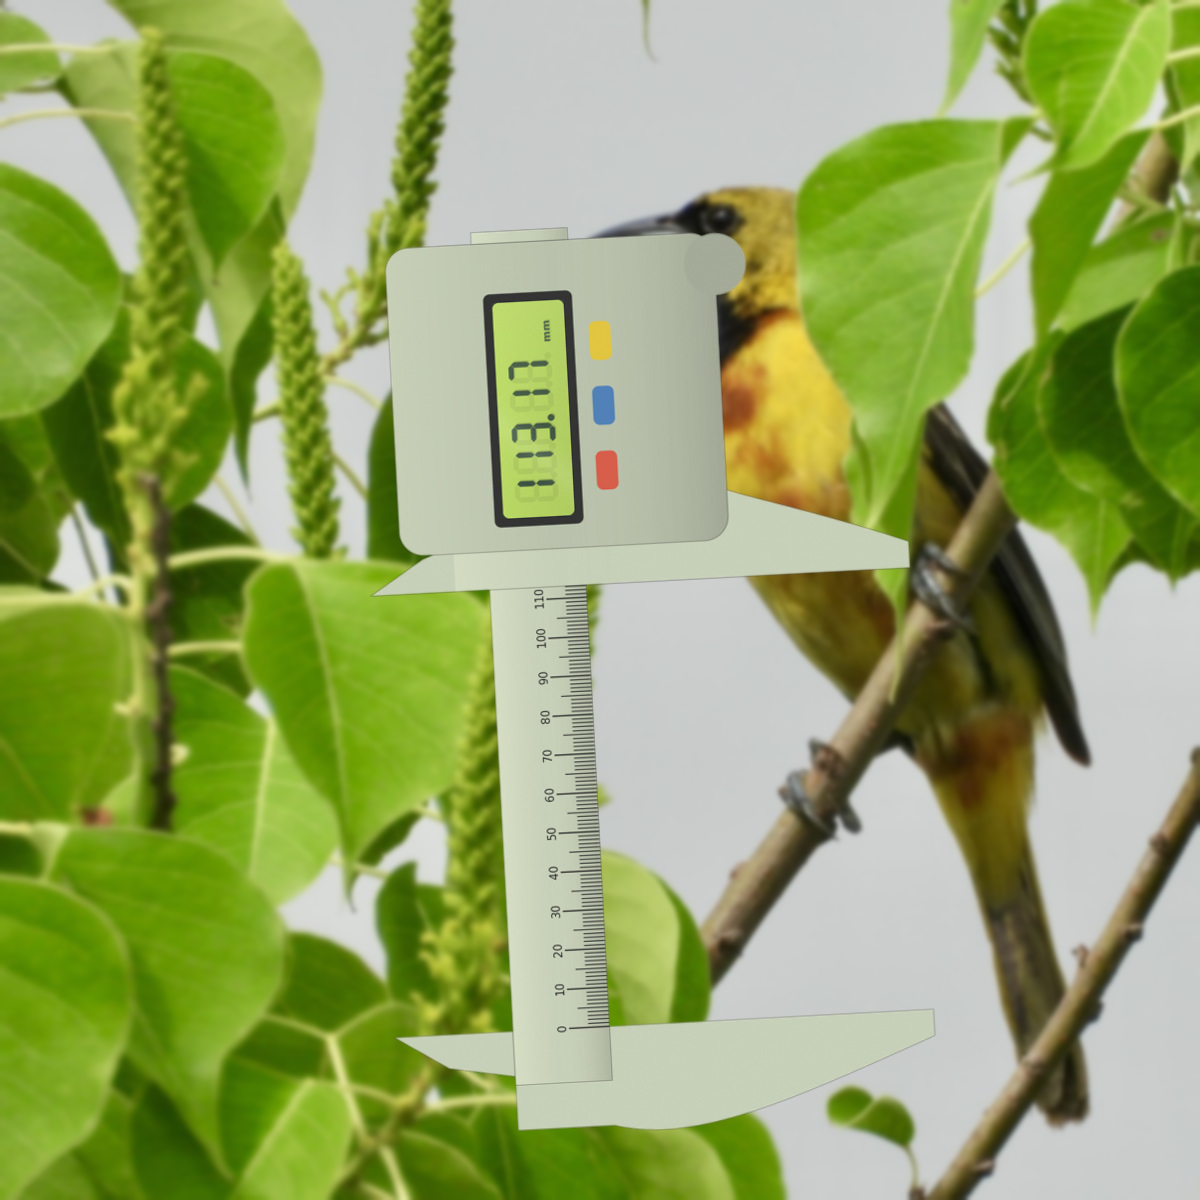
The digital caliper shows 113.17 mm
